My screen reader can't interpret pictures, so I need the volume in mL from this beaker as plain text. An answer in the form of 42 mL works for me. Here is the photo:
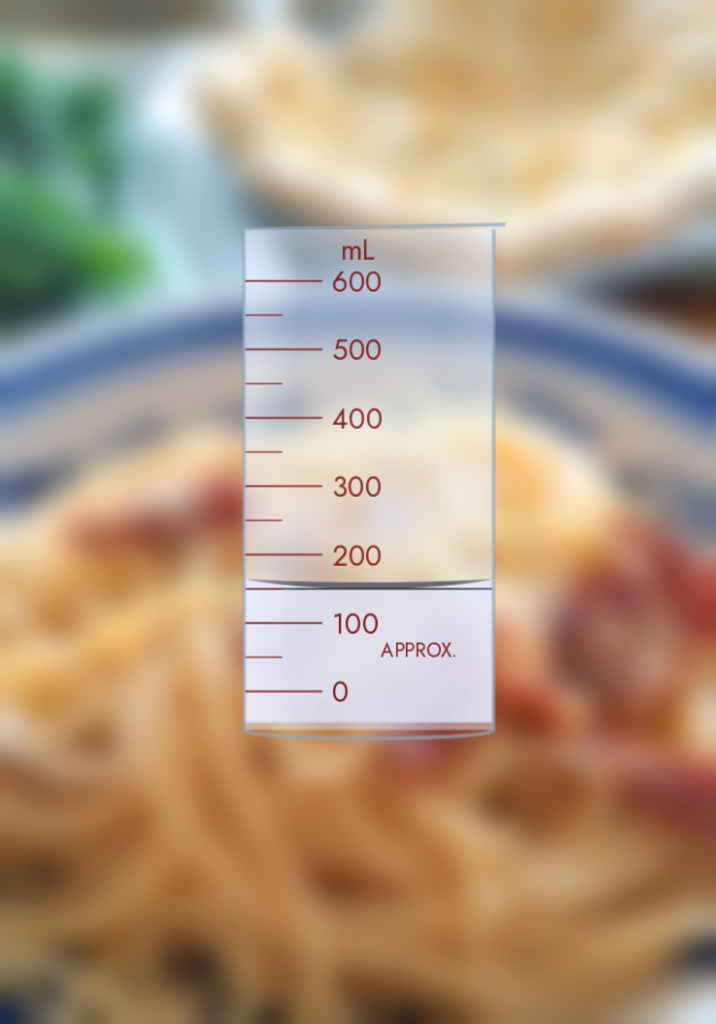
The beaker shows 150 mL
